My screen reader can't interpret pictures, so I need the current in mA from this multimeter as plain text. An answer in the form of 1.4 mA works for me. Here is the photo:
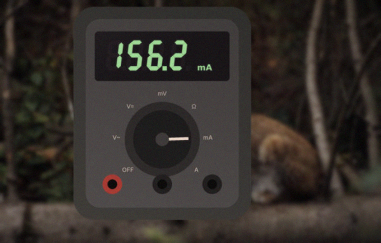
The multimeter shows 156.2 mA
